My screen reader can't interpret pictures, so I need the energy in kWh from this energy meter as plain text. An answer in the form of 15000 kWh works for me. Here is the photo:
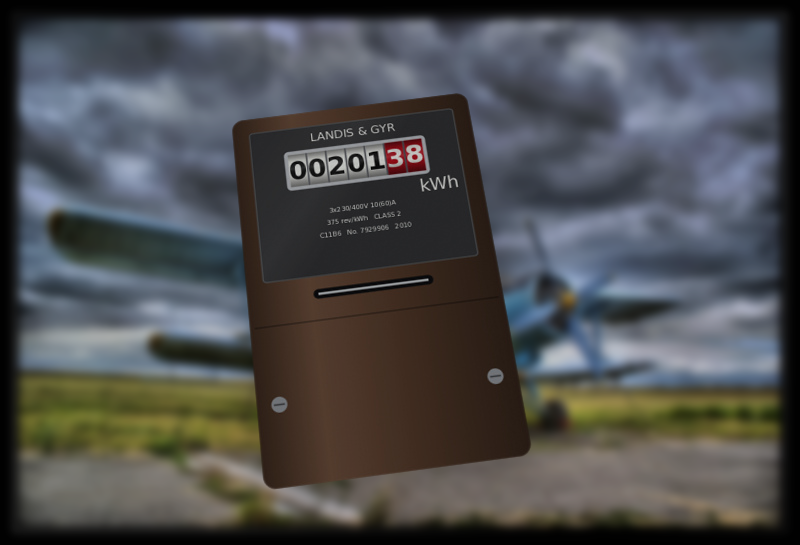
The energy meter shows 201.38 kWh
